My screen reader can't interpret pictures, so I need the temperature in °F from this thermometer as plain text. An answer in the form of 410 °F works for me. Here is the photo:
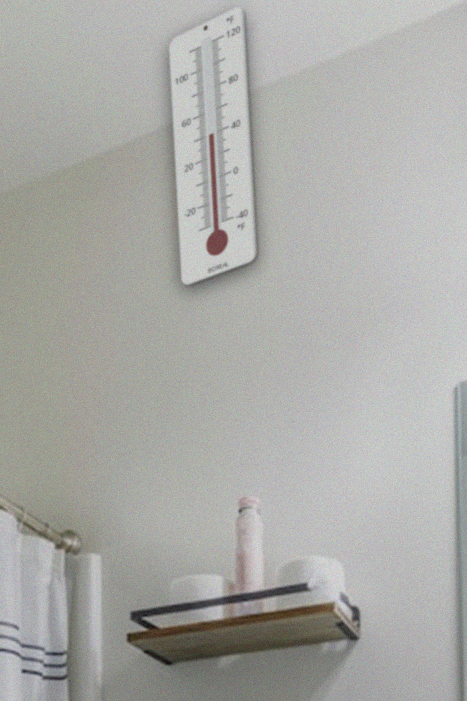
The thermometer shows 40 °F
